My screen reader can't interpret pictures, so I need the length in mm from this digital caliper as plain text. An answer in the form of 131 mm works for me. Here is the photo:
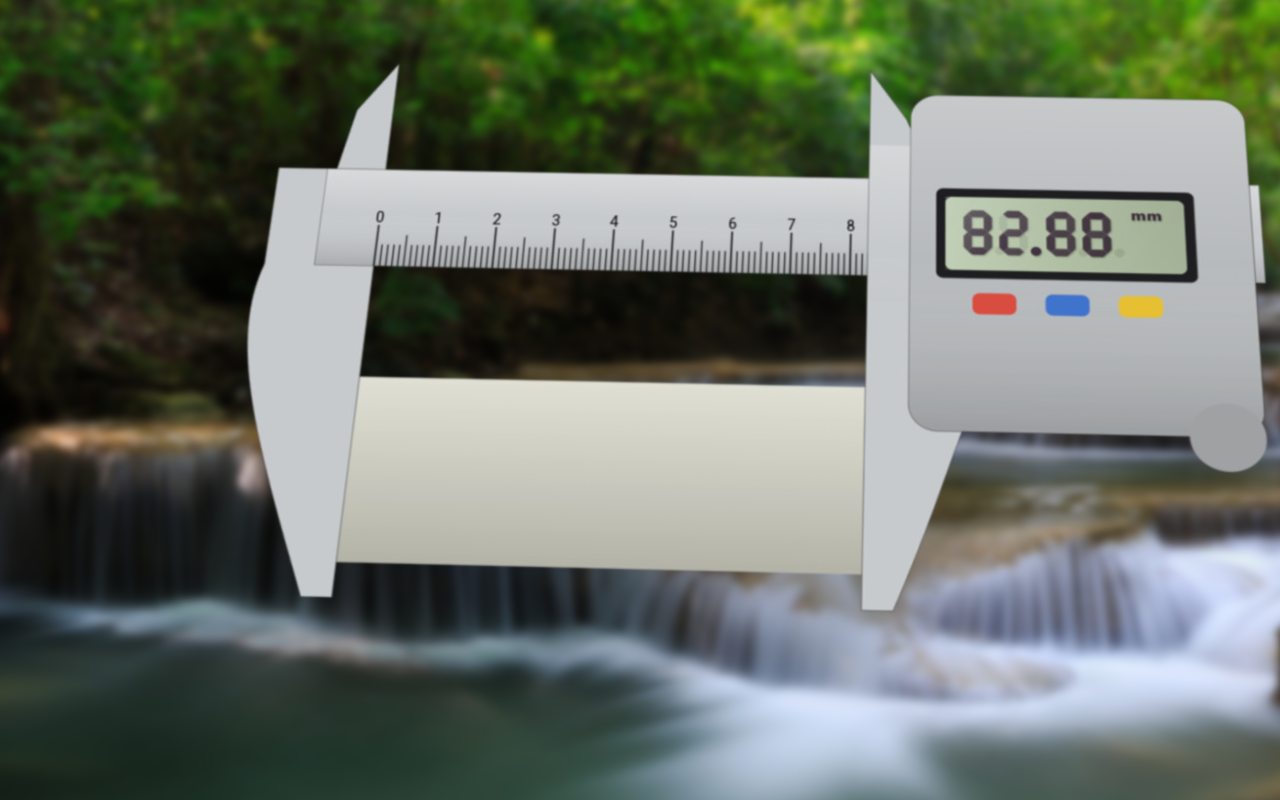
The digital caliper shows 82.88 mm
